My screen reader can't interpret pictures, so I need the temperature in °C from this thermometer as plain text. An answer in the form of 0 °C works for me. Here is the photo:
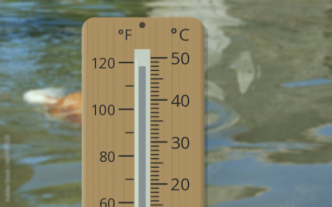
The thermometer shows 48 °C
